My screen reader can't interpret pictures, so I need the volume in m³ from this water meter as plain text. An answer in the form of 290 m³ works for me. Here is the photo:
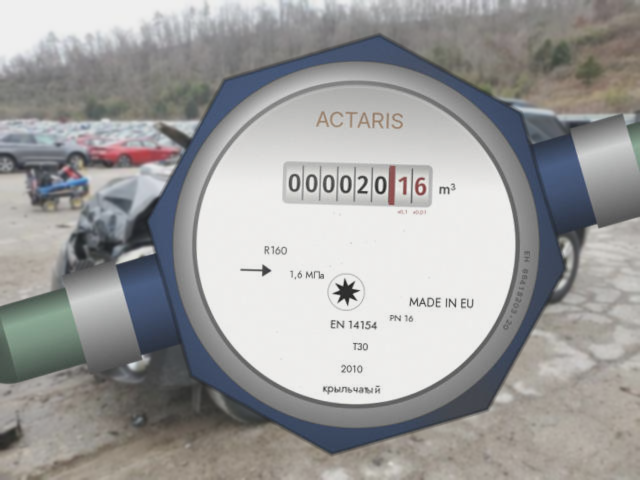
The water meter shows 20.16 m³
